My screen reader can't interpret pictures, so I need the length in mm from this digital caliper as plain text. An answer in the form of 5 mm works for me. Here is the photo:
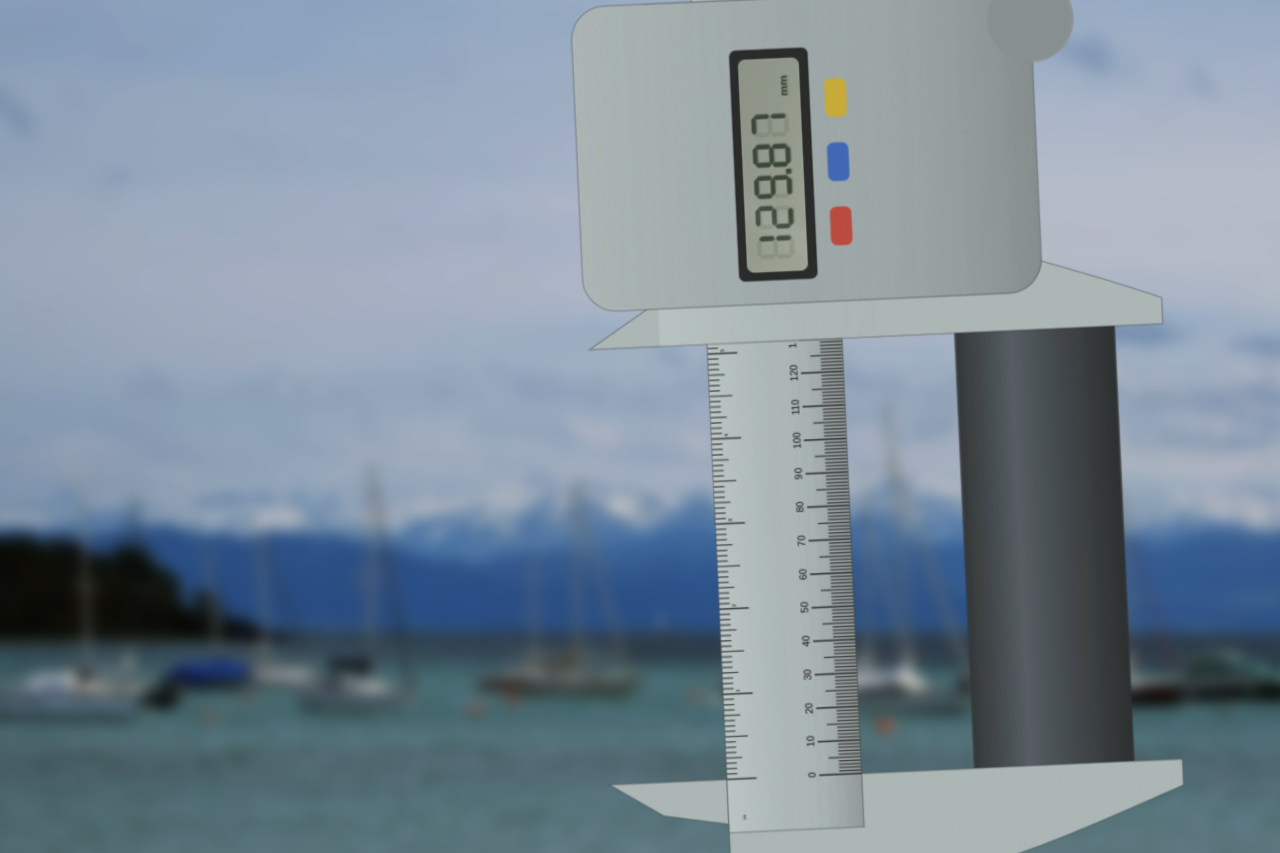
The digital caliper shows 129.87 mm
